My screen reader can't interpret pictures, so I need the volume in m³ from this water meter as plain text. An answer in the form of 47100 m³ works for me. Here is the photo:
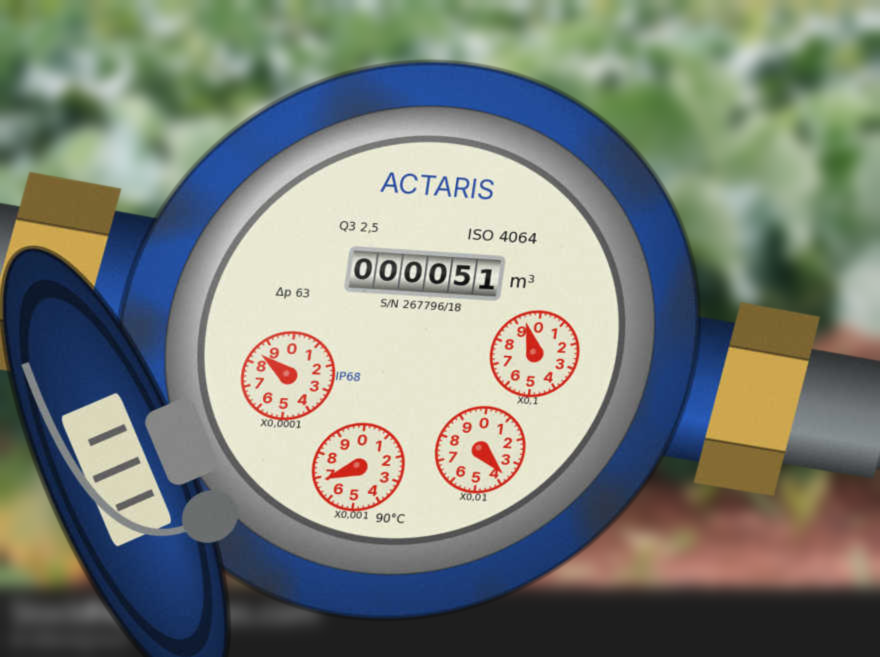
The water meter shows 50.9368 m³
